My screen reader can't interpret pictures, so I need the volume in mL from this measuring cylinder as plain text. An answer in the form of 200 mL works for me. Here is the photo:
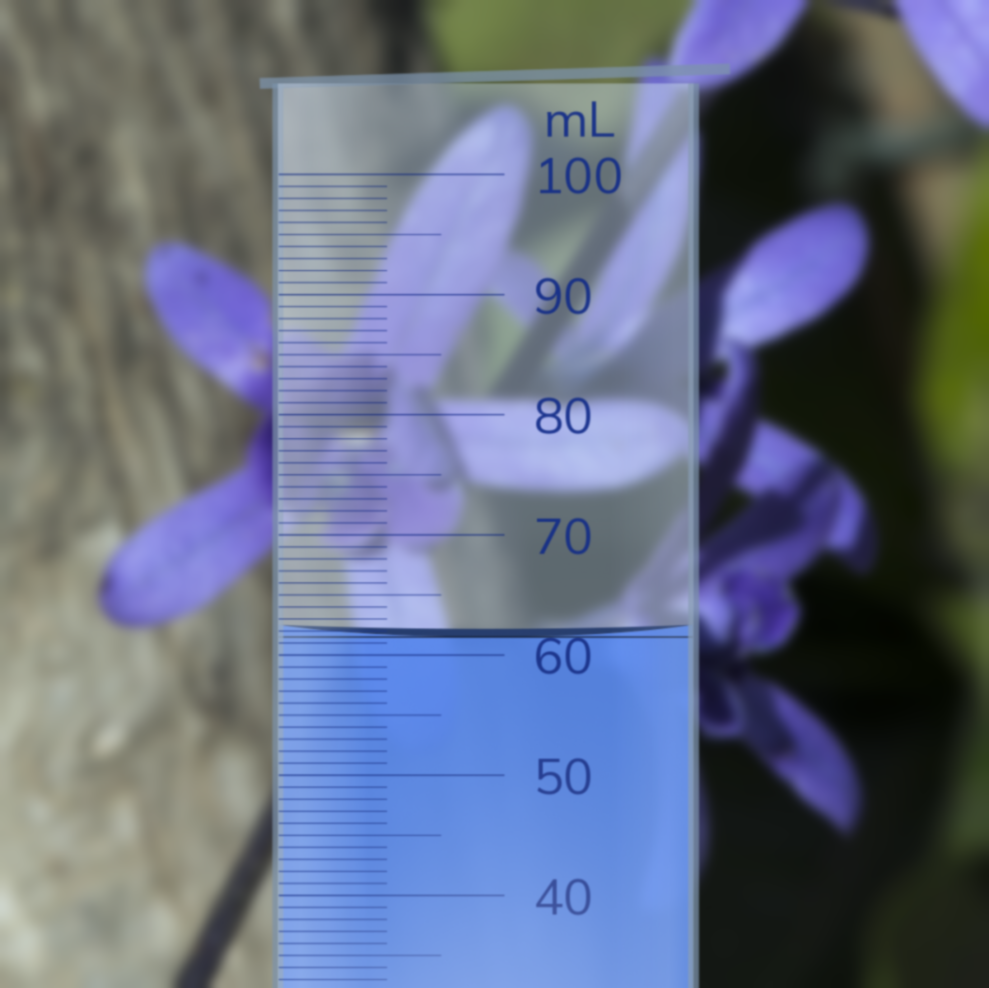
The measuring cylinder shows 61.5 mL
